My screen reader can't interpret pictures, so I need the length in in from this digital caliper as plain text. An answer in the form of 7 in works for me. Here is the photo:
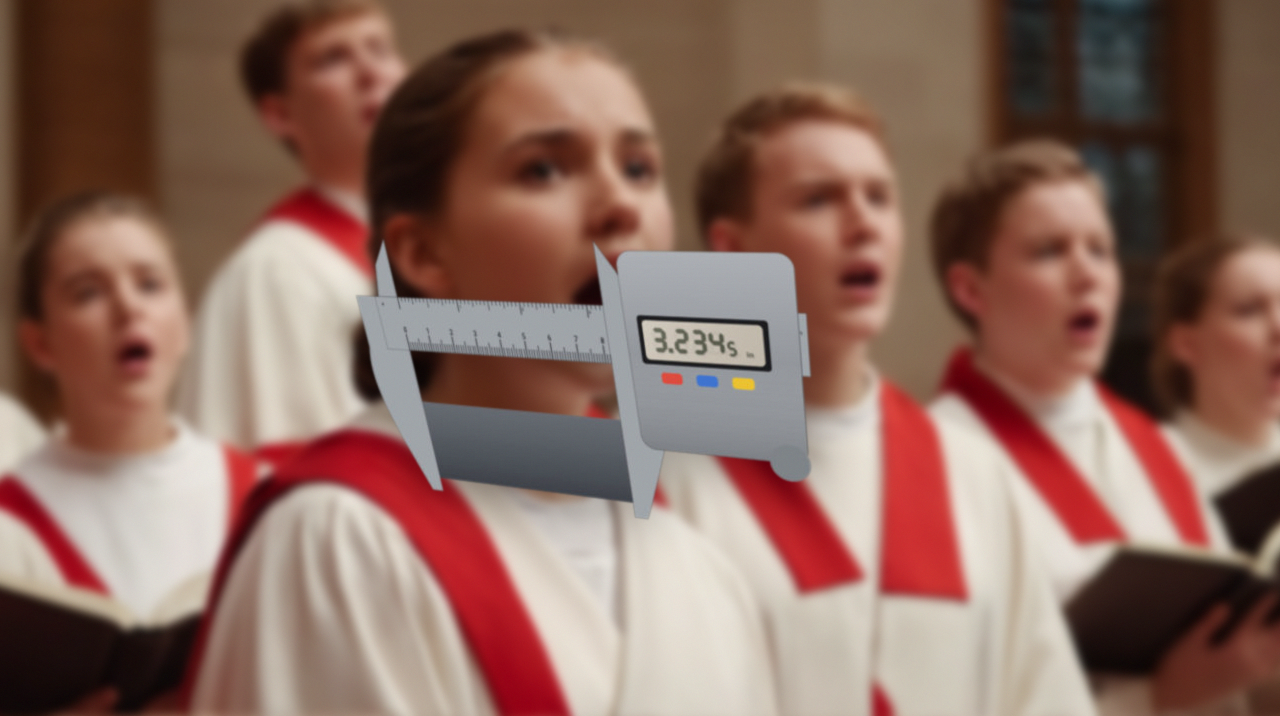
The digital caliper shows 3.2345 in
